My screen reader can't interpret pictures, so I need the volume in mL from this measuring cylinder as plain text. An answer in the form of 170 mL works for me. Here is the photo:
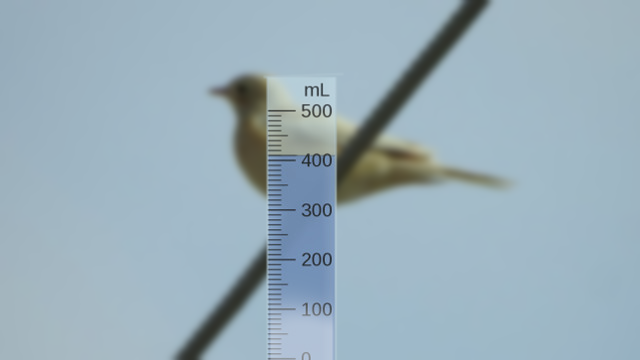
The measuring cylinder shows 410 mL
